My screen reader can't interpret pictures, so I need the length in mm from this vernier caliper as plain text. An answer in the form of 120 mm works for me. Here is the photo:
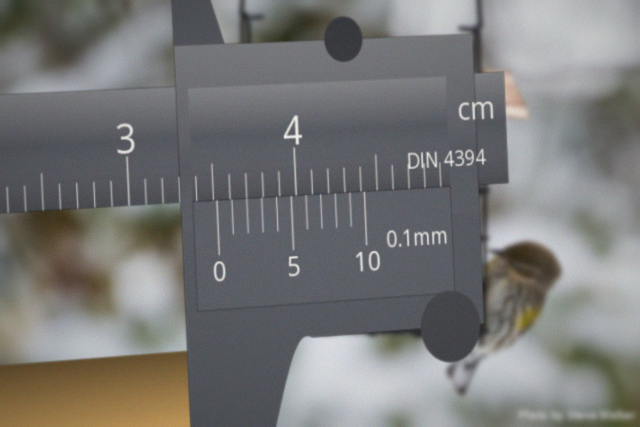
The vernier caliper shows 35.2 mm
